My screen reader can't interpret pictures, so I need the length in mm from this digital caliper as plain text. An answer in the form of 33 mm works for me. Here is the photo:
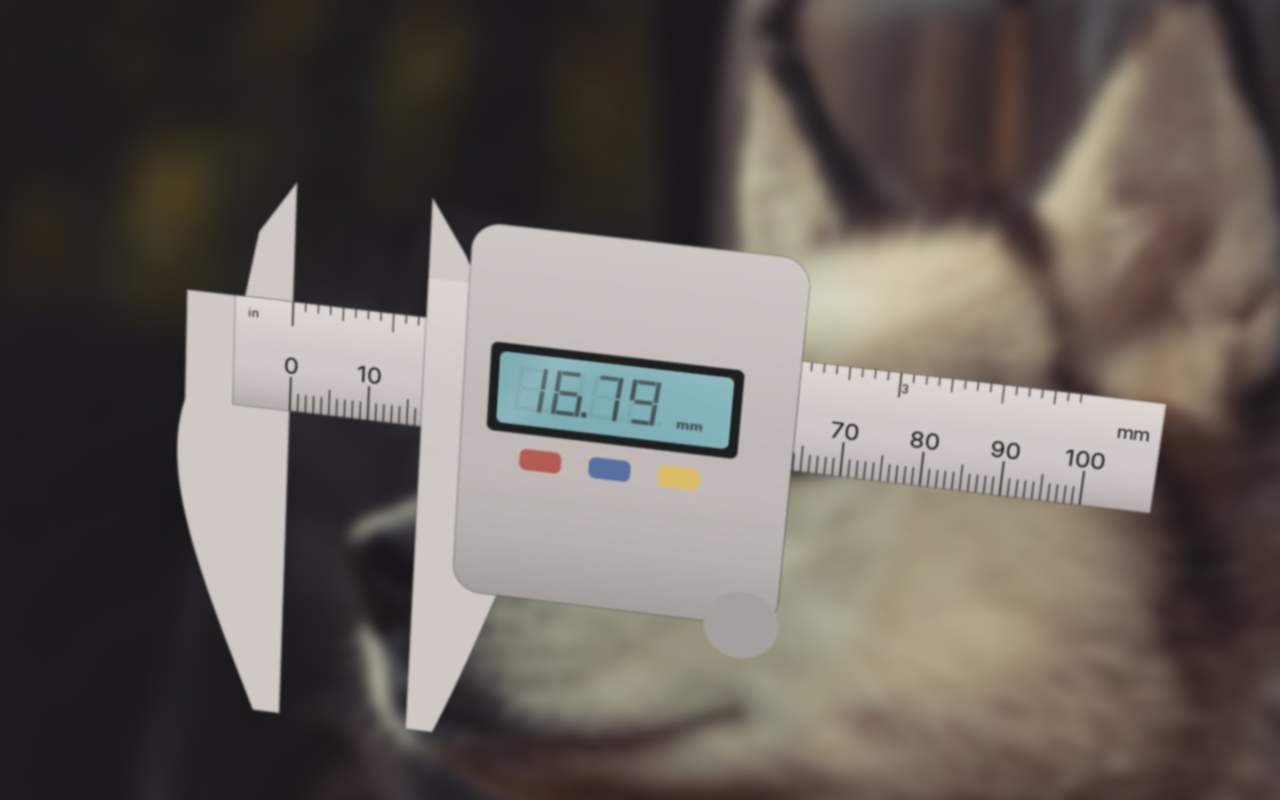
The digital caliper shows 16.79 mm
